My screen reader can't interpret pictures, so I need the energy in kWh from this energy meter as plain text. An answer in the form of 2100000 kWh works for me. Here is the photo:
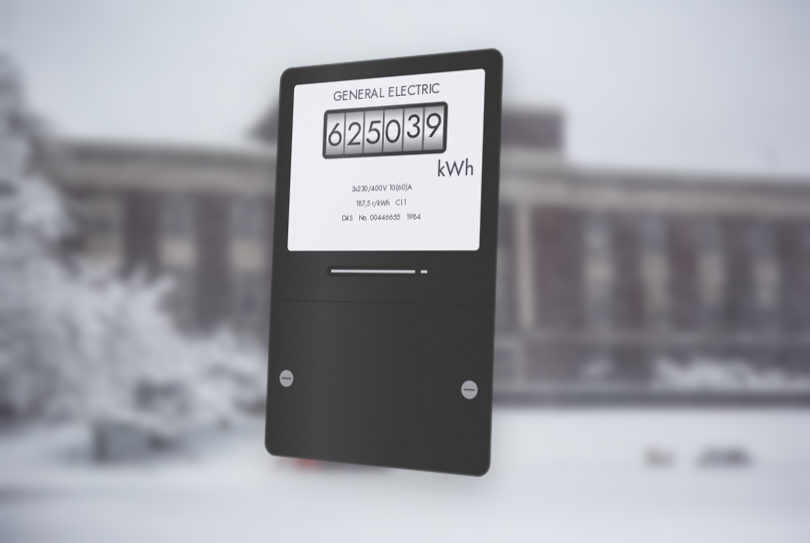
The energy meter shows 625039 kWh
